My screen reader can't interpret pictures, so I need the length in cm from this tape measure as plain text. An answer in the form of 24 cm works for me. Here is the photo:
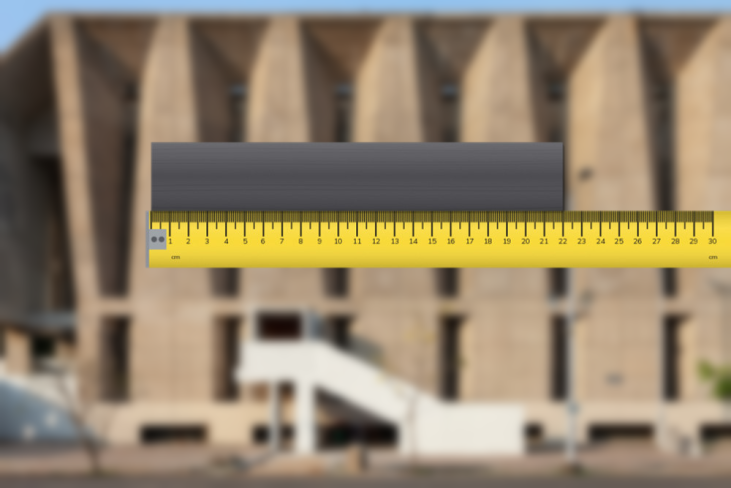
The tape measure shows 22 cm
